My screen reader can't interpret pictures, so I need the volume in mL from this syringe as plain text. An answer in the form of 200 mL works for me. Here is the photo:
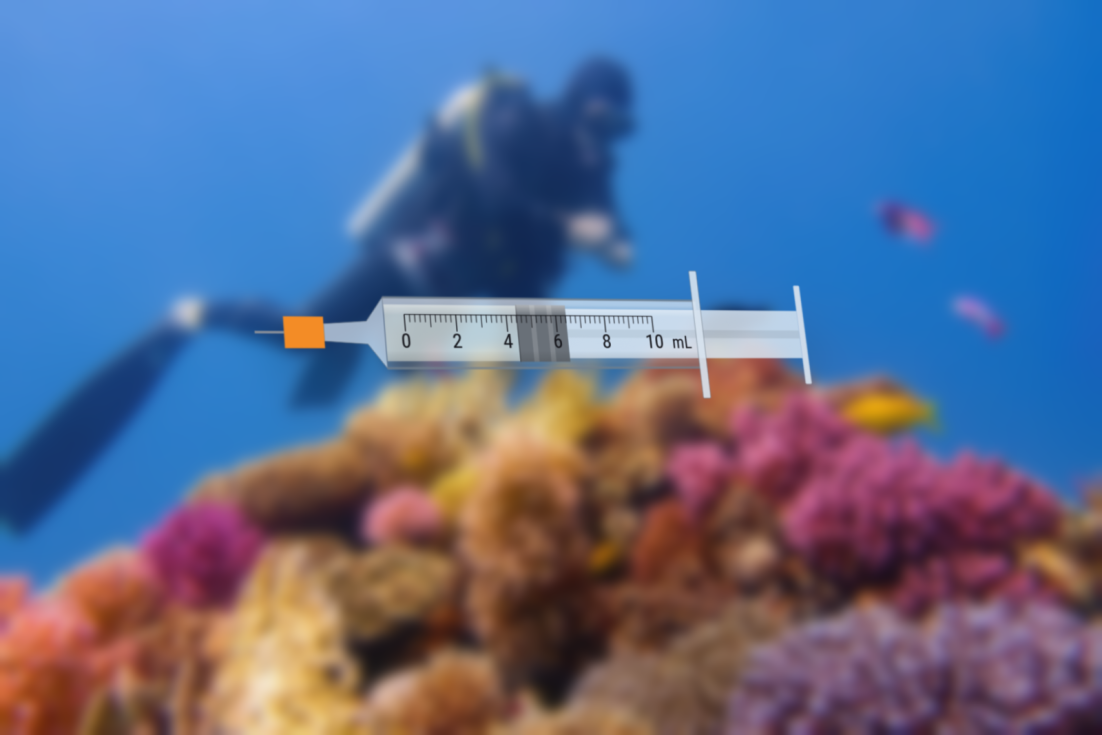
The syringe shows 4.4 mL
